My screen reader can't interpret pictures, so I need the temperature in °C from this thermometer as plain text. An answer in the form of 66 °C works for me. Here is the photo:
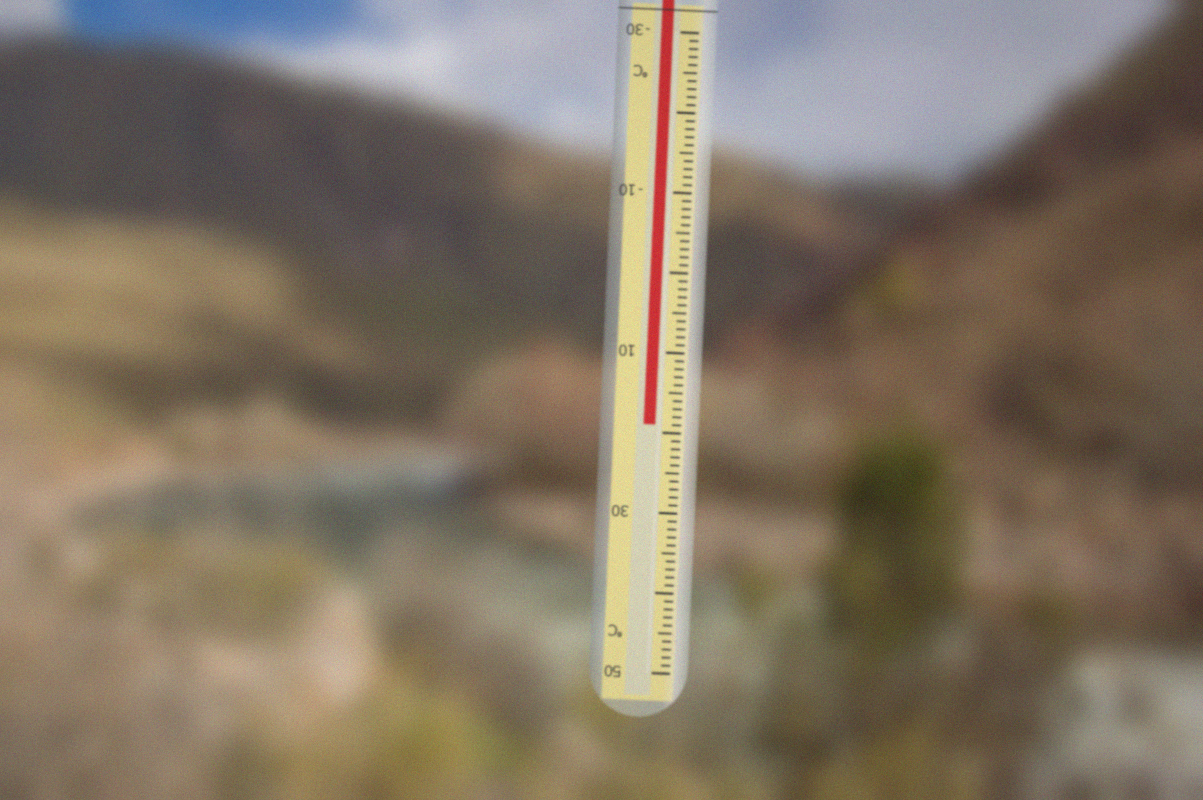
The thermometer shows 19 °C
